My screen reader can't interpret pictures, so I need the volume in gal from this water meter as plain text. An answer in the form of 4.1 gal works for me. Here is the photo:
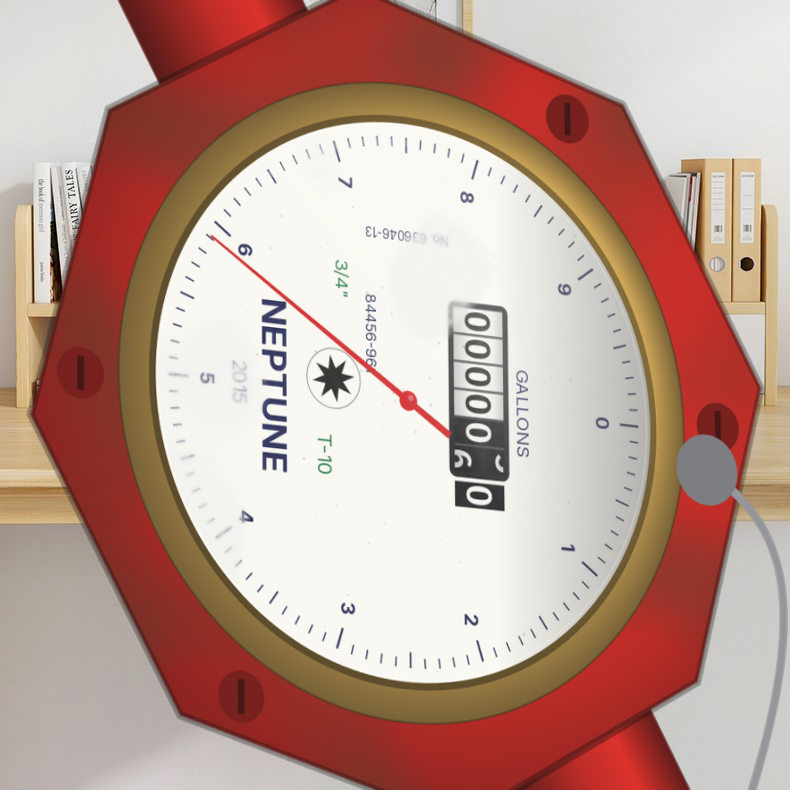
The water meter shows 55.9 gal
